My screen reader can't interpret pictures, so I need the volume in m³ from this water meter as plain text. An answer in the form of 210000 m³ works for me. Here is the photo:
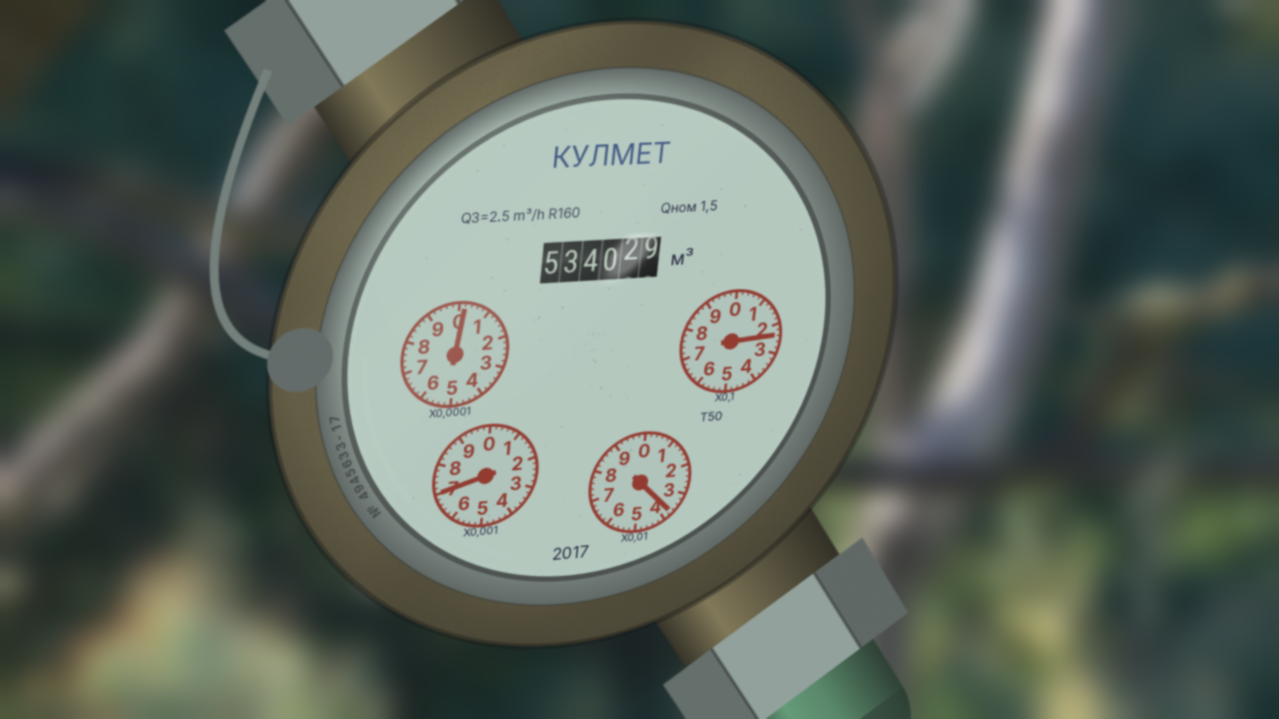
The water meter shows 534029.2370 m³
